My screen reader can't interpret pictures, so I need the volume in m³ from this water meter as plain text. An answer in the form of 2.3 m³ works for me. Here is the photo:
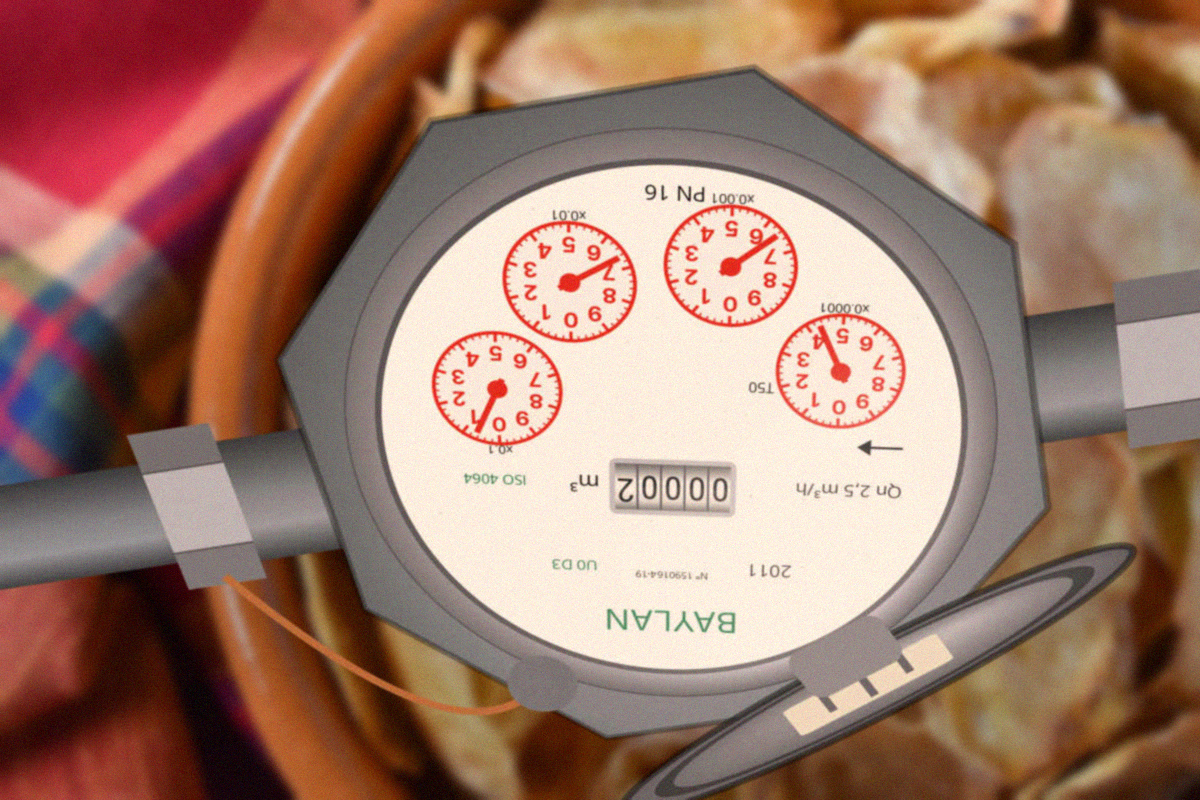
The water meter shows 2.0664 m³
